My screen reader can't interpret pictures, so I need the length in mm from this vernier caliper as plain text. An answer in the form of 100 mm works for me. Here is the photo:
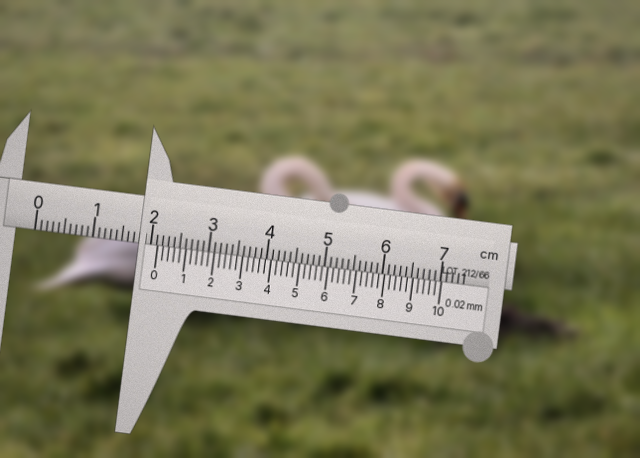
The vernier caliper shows 21.2 mm
